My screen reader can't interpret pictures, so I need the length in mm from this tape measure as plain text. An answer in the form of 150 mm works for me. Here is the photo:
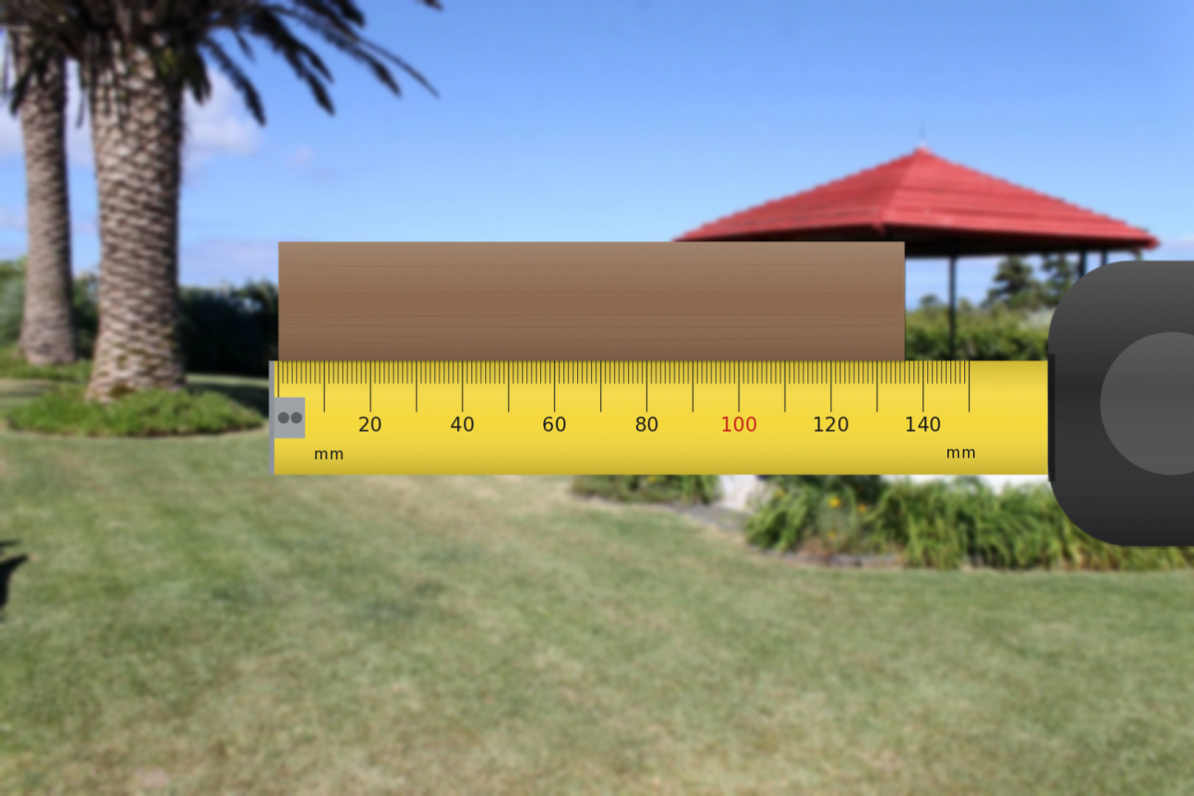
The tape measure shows 136 mm
